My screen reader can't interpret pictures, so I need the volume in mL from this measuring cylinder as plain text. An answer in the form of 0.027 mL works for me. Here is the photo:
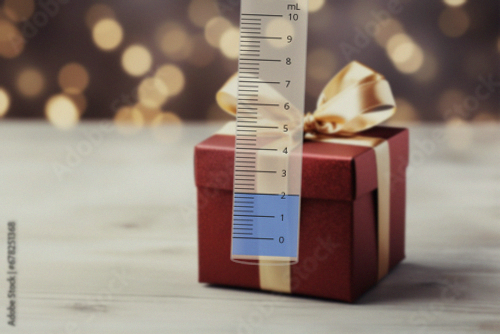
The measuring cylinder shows 2 mL
